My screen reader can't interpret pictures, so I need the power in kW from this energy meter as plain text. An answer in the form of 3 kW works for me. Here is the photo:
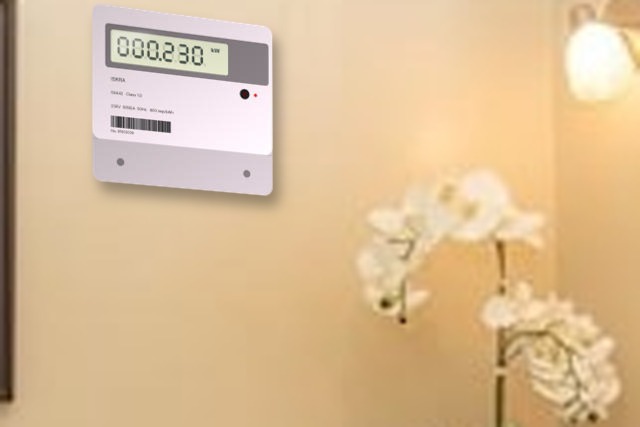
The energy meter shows 0.230 kW
